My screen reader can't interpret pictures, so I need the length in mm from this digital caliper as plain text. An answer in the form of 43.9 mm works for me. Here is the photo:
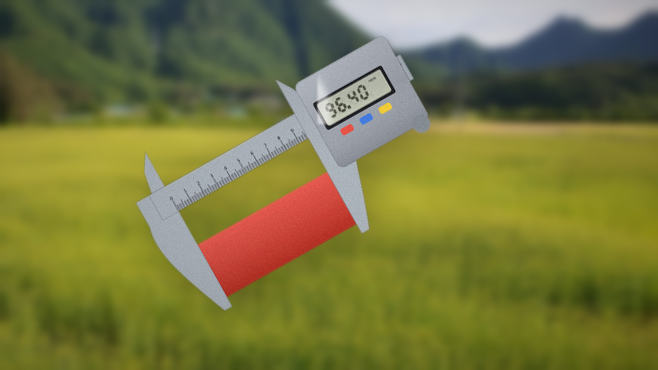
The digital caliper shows 96.40 mm
